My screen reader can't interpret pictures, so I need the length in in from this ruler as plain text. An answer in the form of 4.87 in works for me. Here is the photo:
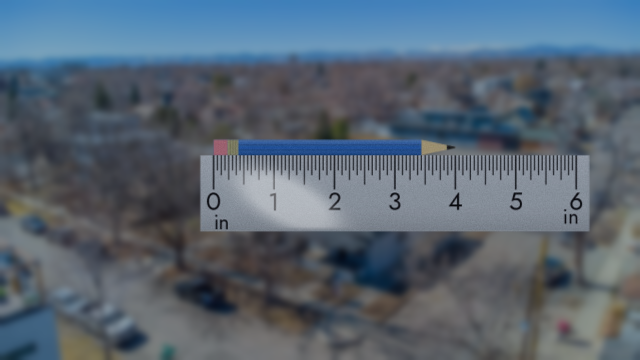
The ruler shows 4 in
